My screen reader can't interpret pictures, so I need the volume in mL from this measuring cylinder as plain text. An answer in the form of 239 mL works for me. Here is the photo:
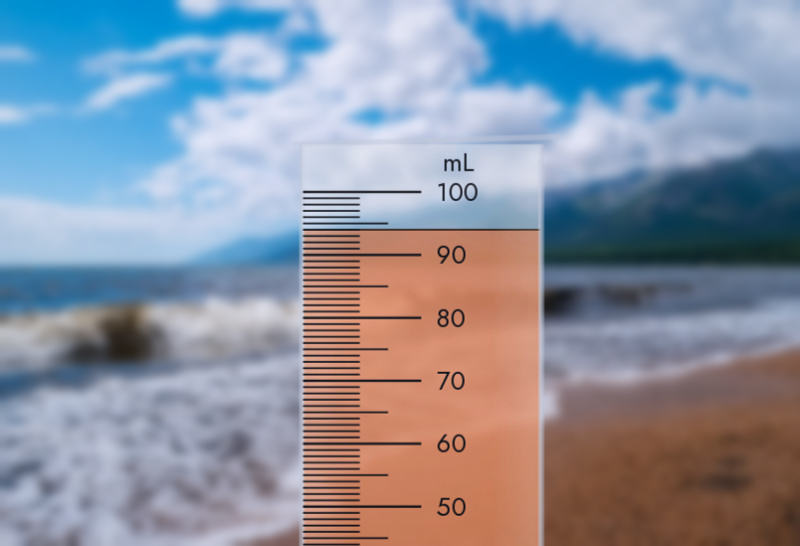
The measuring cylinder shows 94 mL
